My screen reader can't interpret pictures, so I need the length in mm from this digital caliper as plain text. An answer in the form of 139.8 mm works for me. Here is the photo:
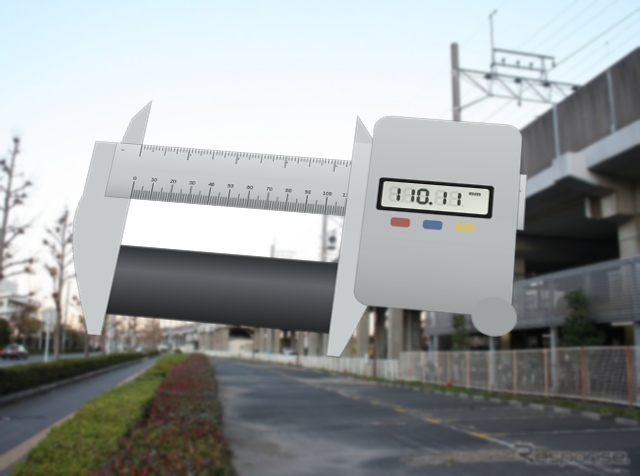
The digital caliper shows 110.11 mm
